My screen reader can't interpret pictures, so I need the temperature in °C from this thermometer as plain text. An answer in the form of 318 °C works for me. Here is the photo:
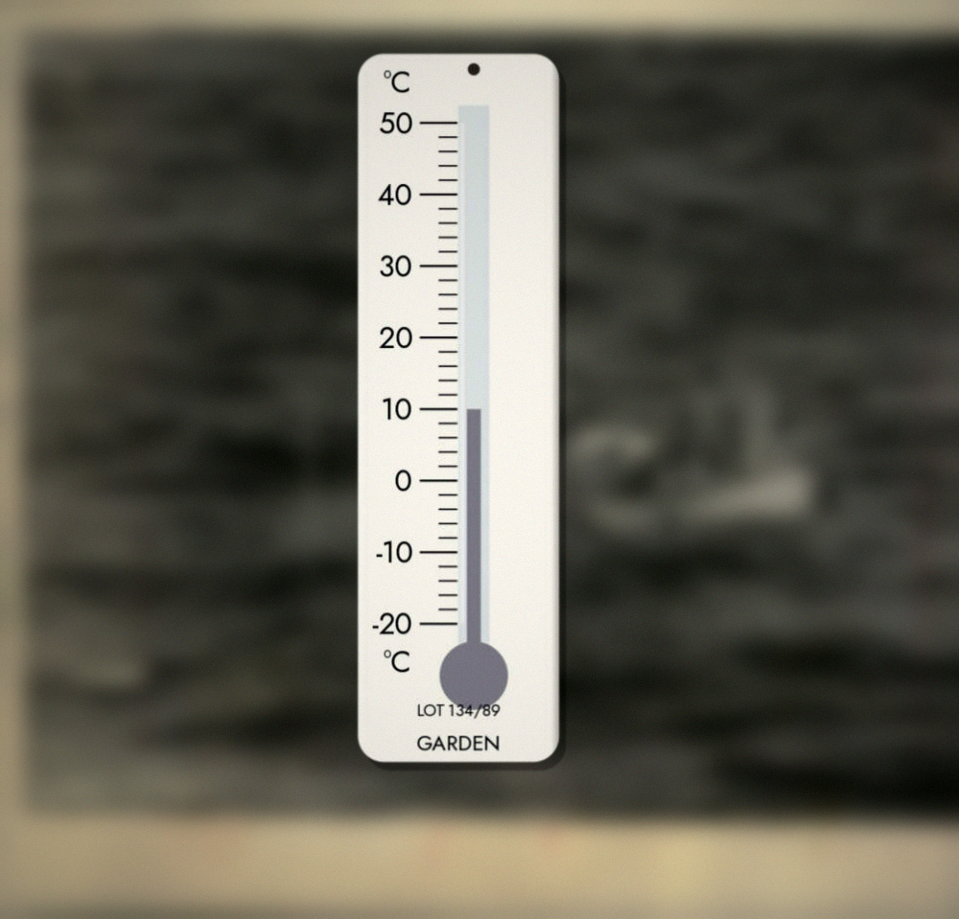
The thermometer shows 10 °C
